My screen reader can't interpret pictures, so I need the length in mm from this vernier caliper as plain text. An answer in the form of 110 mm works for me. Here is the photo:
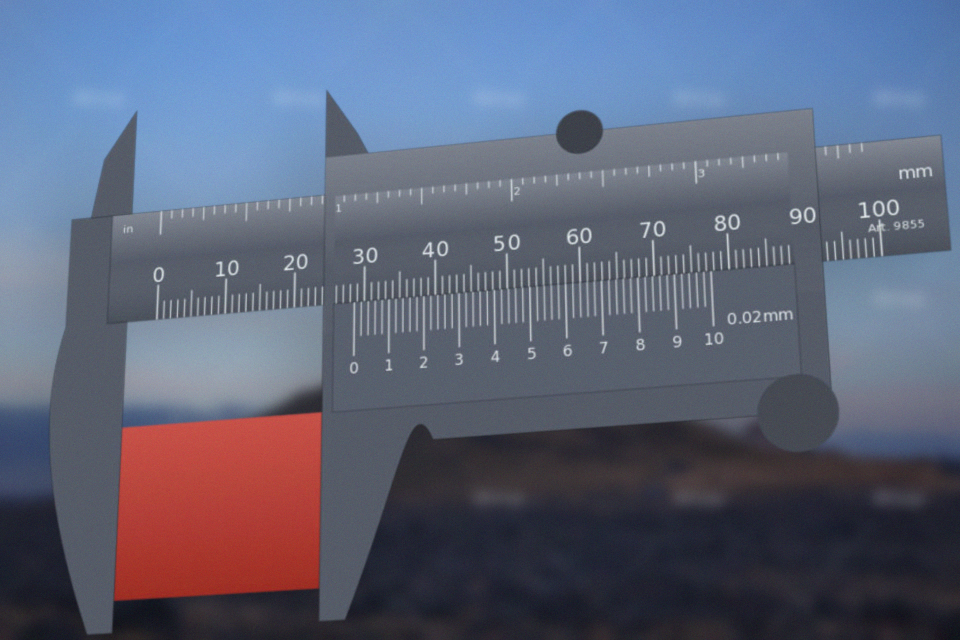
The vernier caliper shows 28.6 mm
